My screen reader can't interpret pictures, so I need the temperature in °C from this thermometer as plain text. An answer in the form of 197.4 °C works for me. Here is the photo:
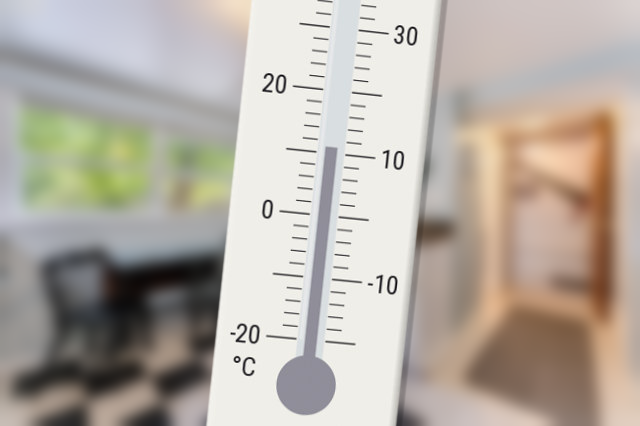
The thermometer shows 11 °C
